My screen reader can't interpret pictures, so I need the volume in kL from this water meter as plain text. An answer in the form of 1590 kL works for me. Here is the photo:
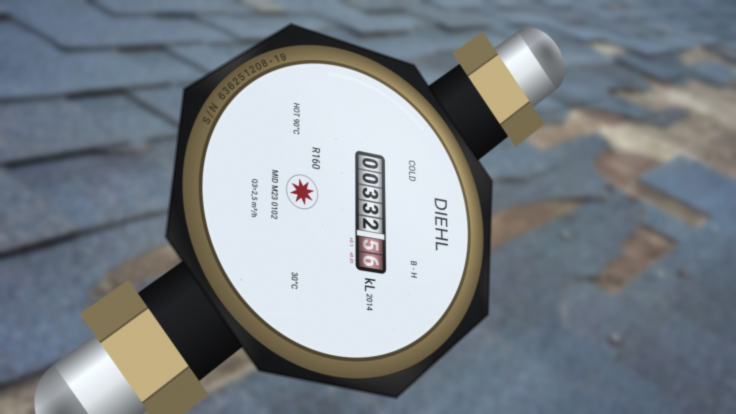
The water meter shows 332.56 kL
